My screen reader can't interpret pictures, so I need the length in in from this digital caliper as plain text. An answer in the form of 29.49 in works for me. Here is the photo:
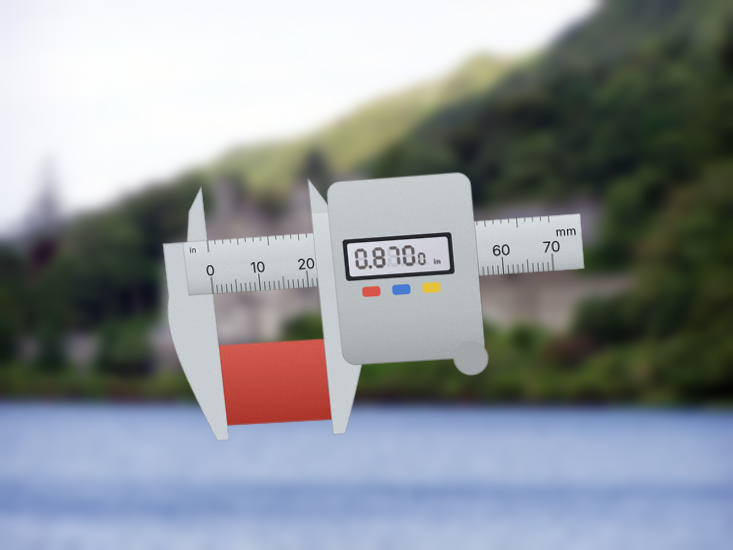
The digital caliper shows 0.8700 in
